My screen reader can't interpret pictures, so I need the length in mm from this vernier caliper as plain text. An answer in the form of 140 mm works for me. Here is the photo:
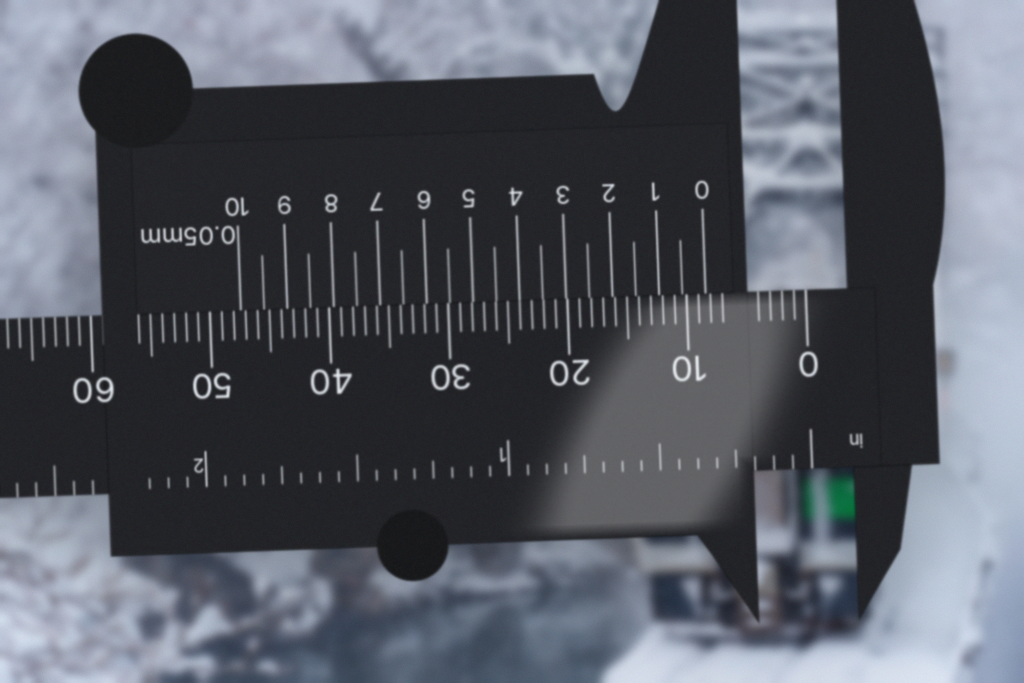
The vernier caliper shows 8.4 mm
